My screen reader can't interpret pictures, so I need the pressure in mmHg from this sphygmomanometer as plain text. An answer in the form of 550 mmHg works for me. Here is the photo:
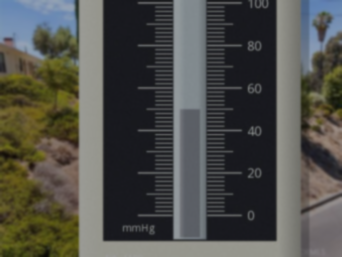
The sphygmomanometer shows 50 mmHg
